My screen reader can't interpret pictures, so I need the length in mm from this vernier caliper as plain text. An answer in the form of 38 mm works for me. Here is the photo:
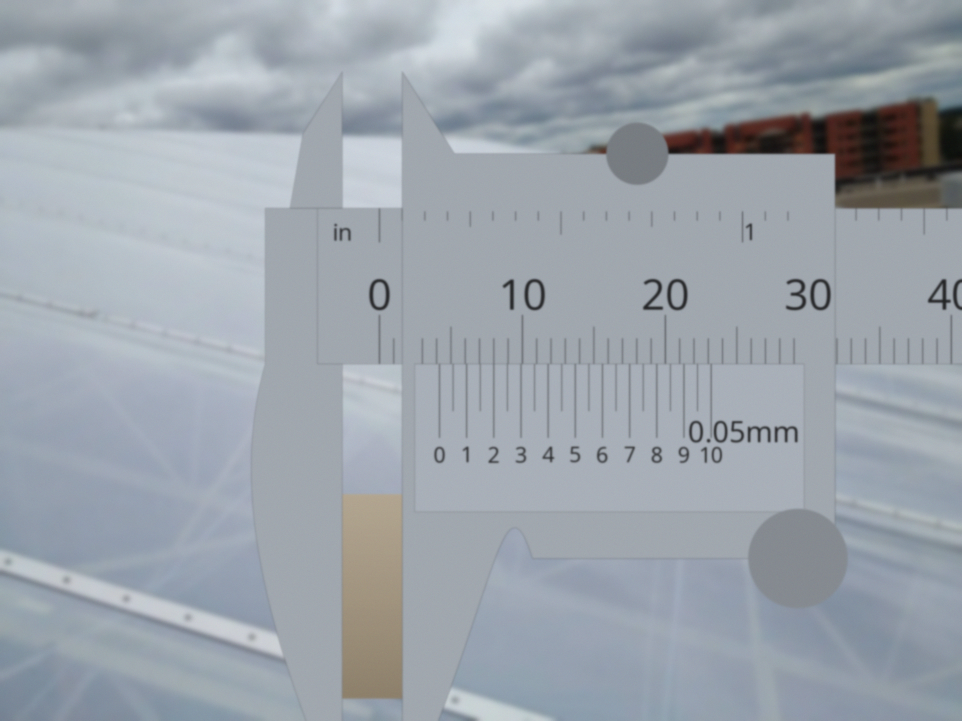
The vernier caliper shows 4.2 mm
